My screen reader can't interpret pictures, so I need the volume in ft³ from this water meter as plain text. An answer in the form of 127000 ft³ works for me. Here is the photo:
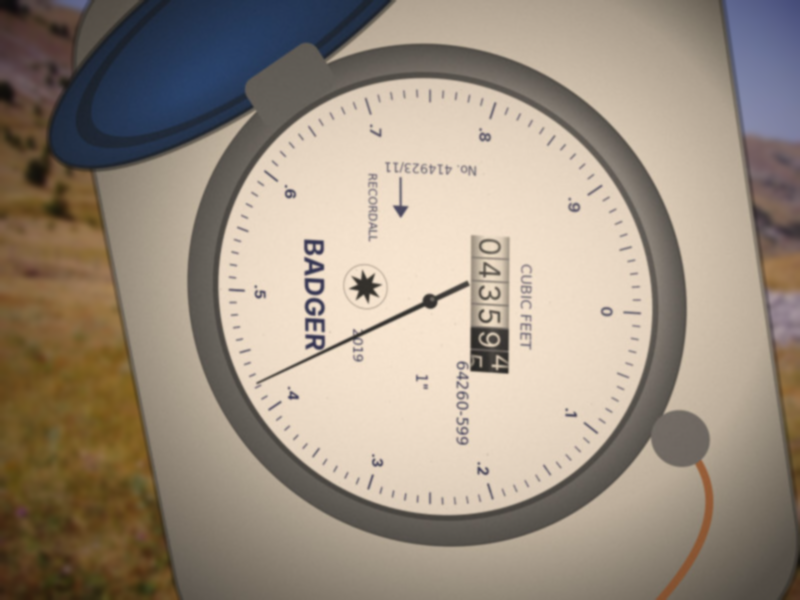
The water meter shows 43594.42 ft³
